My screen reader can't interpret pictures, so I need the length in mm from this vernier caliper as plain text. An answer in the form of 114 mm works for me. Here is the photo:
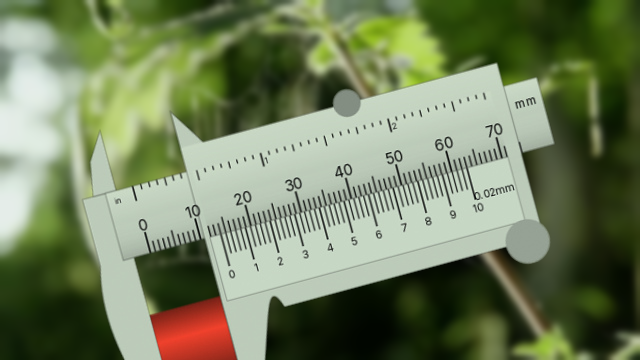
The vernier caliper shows 14.0 mm
